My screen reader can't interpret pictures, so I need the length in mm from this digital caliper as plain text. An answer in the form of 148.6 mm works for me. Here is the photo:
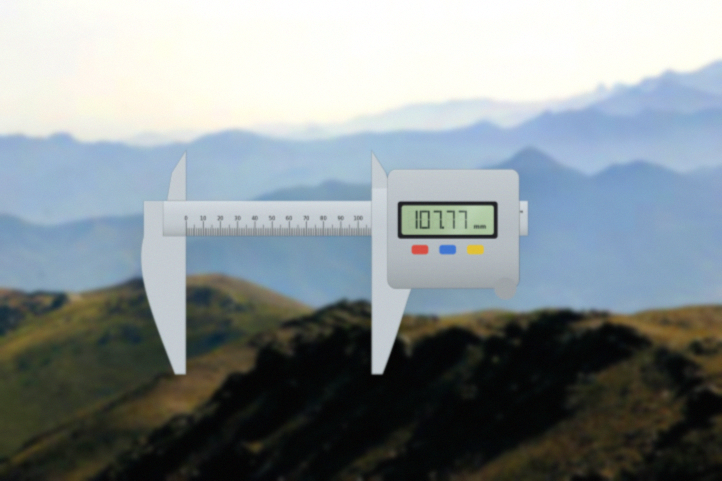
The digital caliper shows 107.77 mm
